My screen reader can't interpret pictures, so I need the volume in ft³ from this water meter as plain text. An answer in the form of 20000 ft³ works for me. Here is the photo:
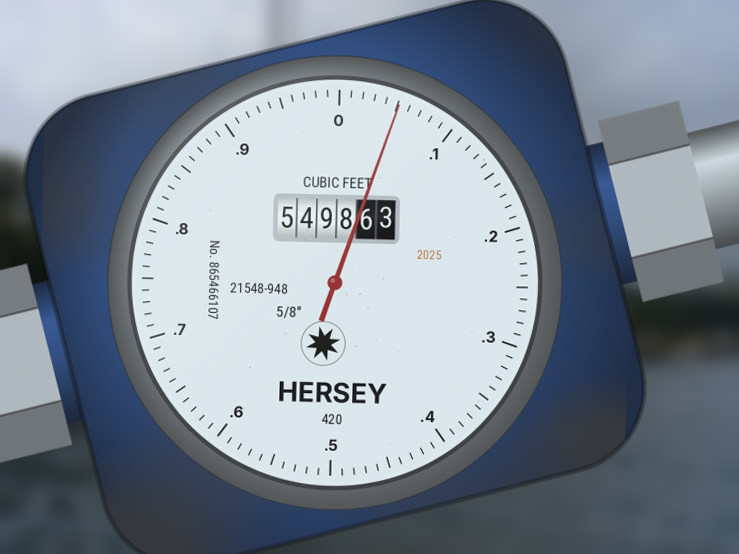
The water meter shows 549863.05 ft³
